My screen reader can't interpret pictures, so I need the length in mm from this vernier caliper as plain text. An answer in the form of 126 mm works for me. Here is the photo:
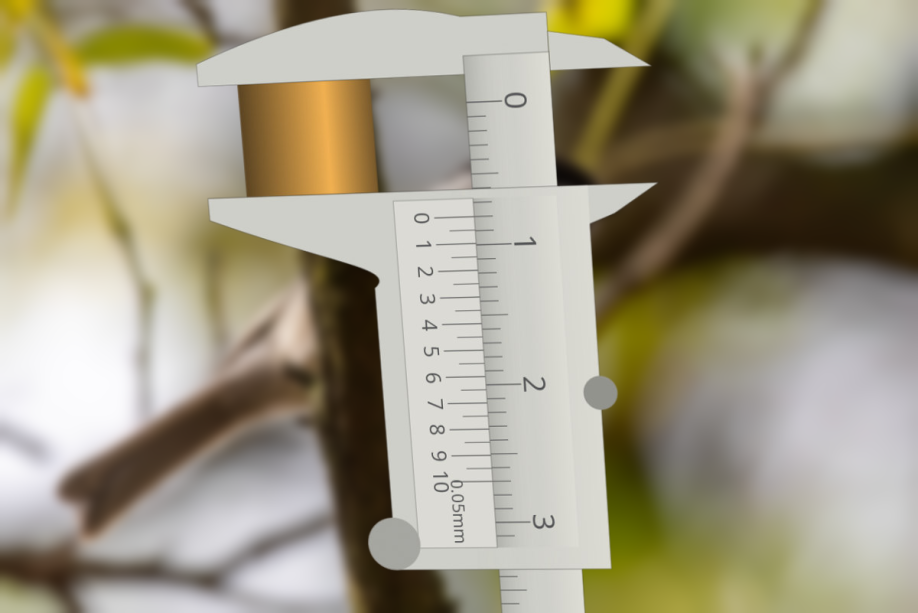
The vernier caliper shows 8.0 mm
